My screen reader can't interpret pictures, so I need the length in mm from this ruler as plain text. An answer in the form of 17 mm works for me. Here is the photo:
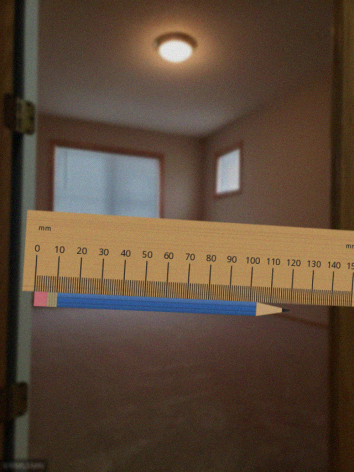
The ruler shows 120 mm
